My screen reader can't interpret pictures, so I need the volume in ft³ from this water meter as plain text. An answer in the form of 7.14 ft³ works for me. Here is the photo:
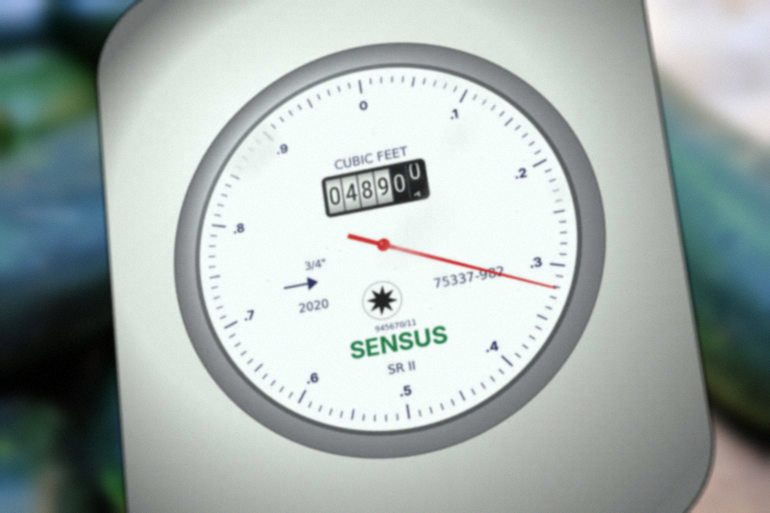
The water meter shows 48900.32 ft³
